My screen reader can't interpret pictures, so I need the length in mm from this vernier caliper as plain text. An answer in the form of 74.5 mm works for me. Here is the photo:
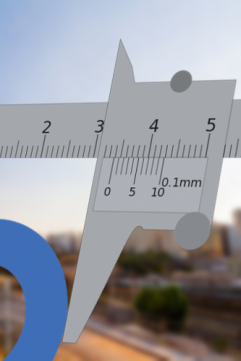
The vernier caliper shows 33.8 mm
